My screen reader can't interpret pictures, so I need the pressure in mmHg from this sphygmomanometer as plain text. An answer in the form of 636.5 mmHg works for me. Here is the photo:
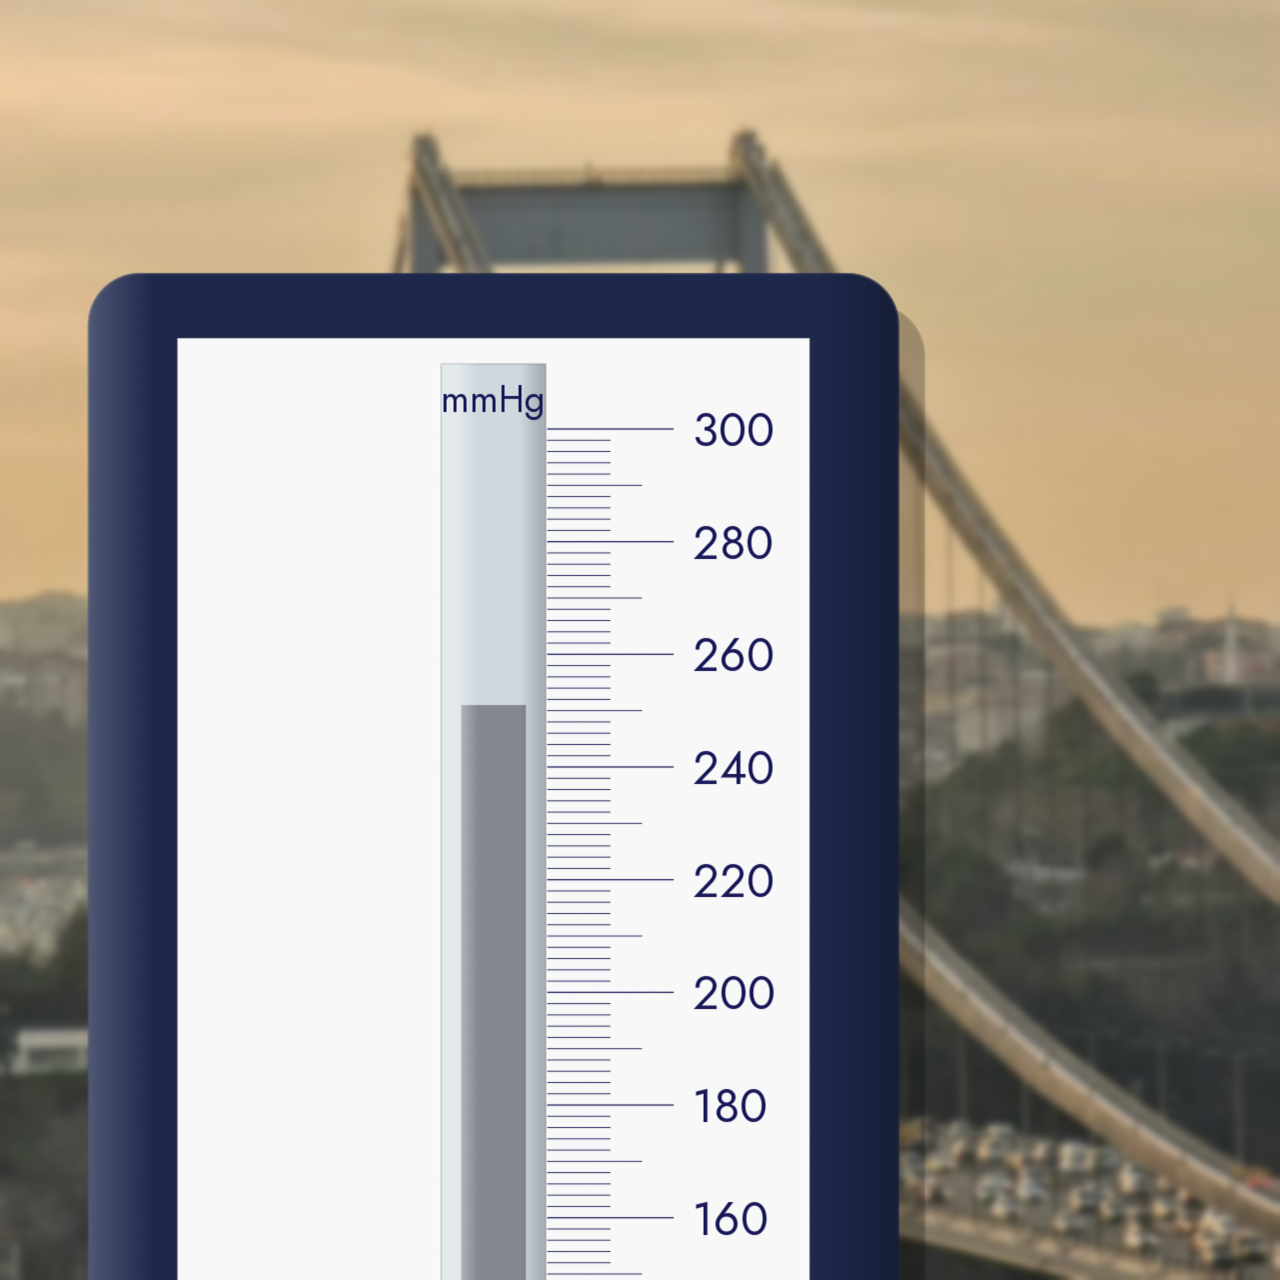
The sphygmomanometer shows 251 mmHg
